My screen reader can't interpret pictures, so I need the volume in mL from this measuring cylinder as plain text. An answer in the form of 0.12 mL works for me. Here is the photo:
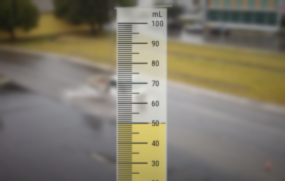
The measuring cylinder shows 50 mL
